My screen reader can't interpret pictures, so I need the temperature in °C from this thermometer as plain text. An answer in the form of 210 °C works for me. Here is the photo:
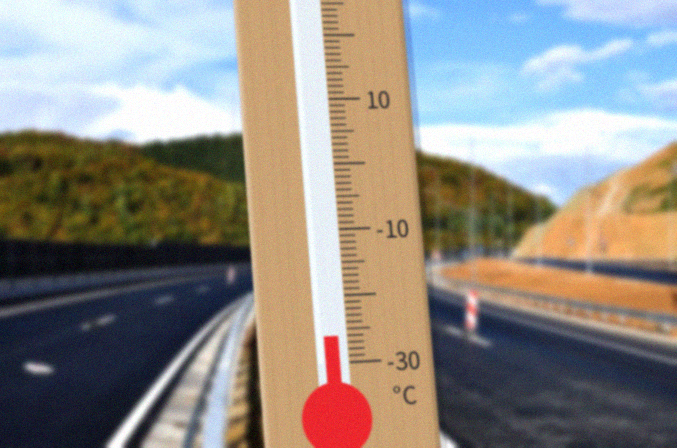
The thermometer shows -26 °C
